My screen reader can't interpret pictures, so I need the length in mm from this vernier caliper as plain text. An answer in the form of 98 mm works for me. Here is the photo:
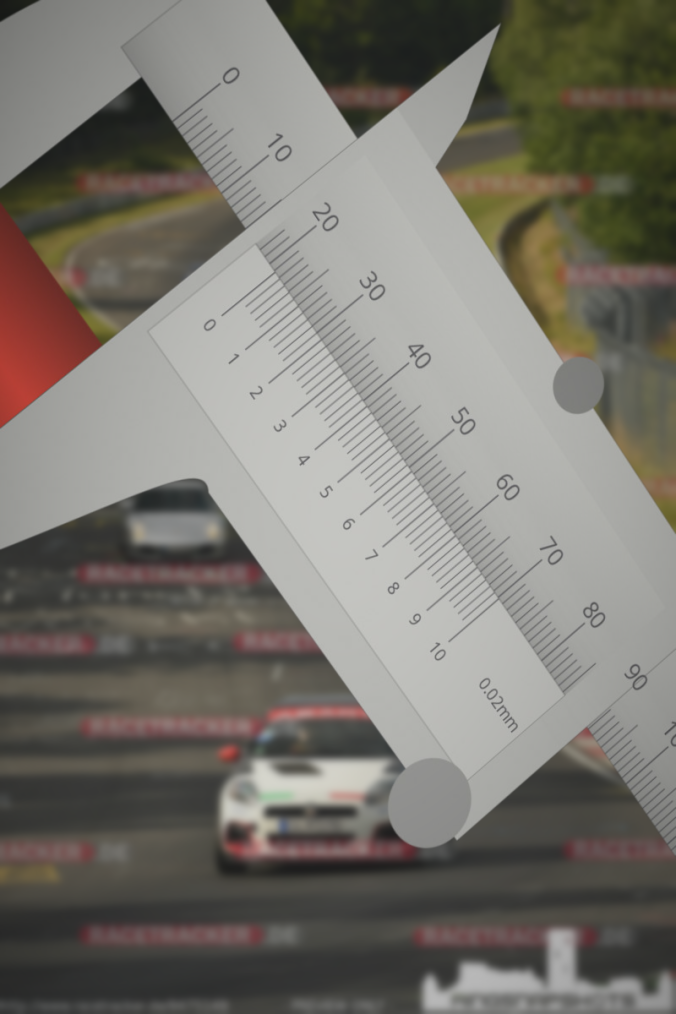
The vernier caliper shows 21.2 mm
